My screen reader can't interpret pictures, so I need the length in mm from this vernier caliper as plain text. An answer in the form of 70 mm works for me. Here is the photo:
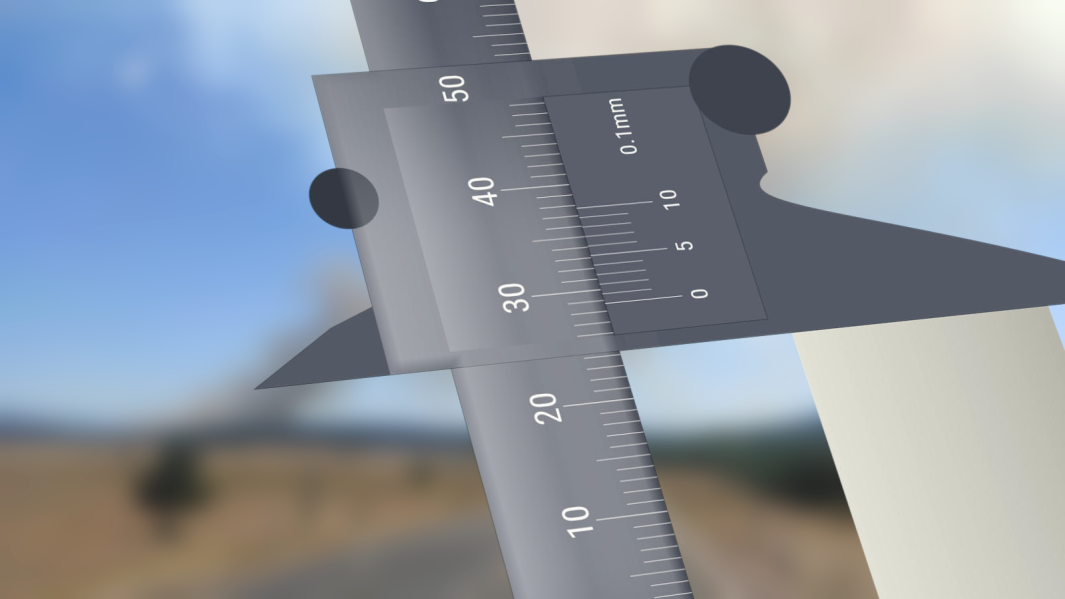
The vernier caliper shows 28.7 mm
